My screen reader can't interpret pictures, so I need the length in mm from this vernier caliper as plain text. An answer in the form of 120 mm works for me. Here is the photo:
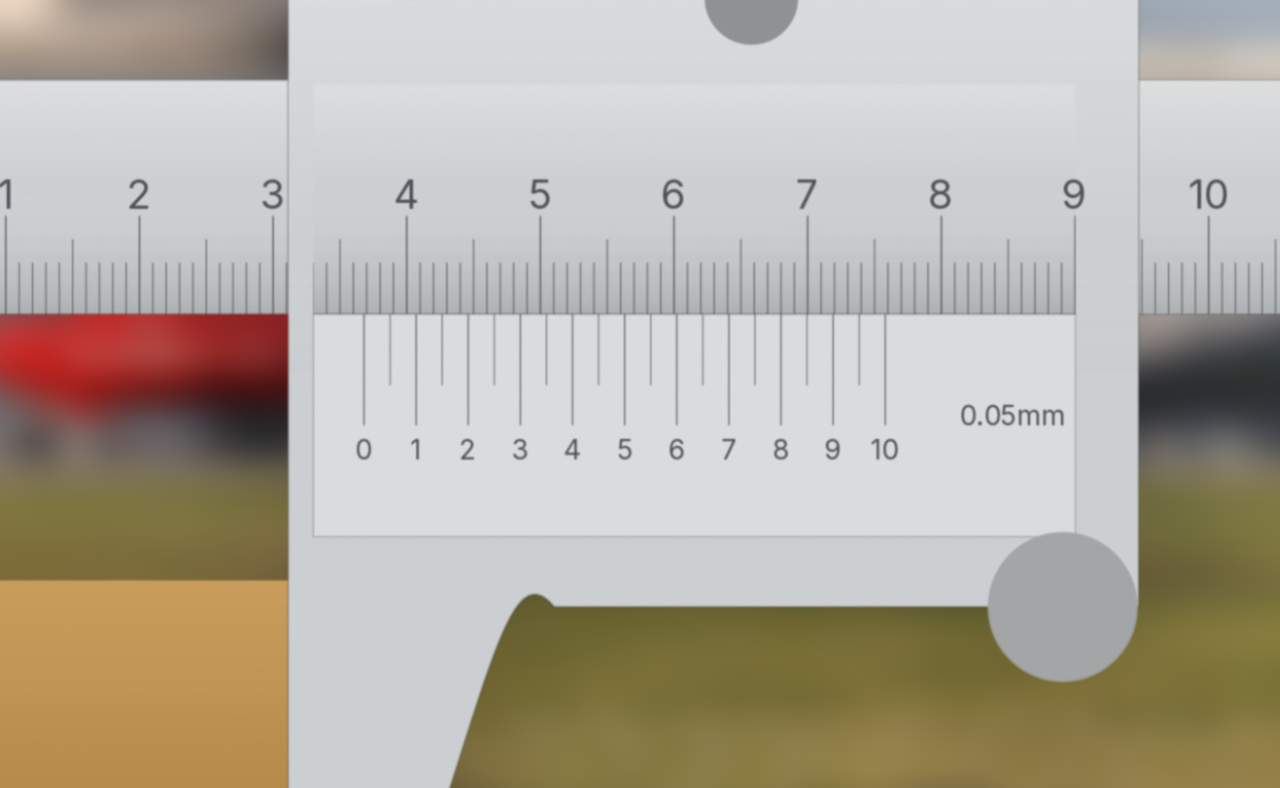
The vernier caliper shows 36.8 mm
